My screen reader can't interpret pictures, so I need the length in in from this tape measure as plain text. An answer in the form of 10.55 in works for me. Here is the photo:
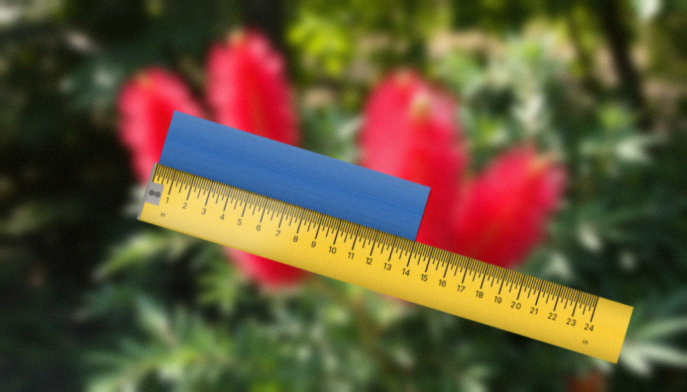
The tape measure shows 14 in
